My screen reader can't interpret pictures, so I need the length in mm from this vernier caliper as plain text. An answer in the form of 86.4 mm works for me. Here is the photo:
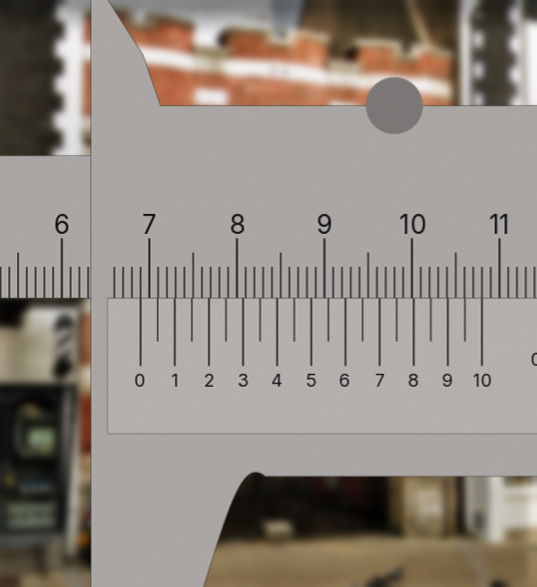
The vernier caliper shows 69.0 mm
